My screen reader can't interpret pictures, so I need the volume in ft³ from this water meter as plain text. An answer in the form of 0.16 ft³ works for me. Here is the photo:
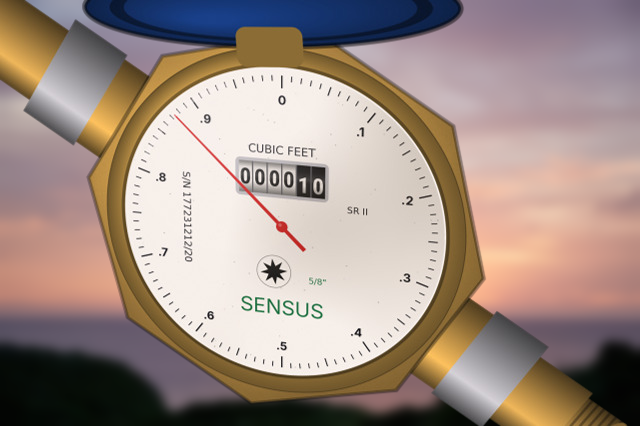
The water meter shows 9.87 ft³
